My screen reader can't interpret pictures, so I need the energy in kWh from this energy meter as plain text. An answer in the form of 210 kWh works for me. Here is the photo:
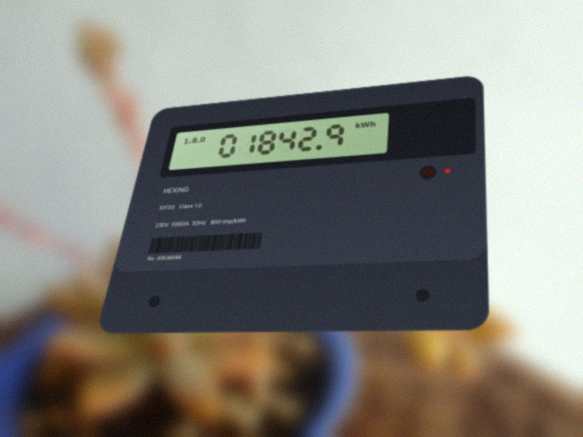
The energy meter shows 1842.9 kWh
